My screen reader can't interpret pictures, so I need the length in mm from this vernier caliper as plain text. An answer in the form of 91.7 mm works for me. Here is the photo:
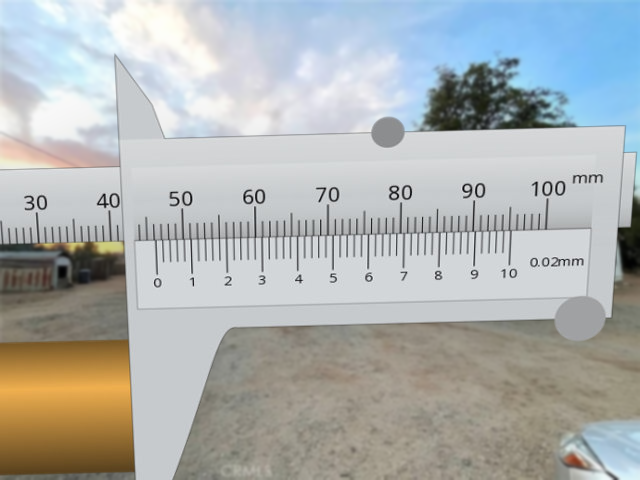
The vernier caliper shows 46.2 mm
